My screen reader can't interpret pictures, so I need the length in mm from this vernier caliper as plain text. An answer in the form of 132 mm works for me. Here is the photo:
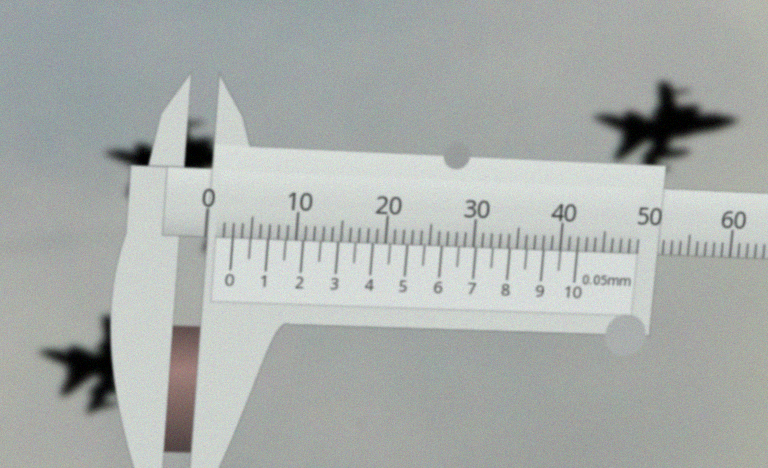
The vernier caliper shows 3.0 mm
